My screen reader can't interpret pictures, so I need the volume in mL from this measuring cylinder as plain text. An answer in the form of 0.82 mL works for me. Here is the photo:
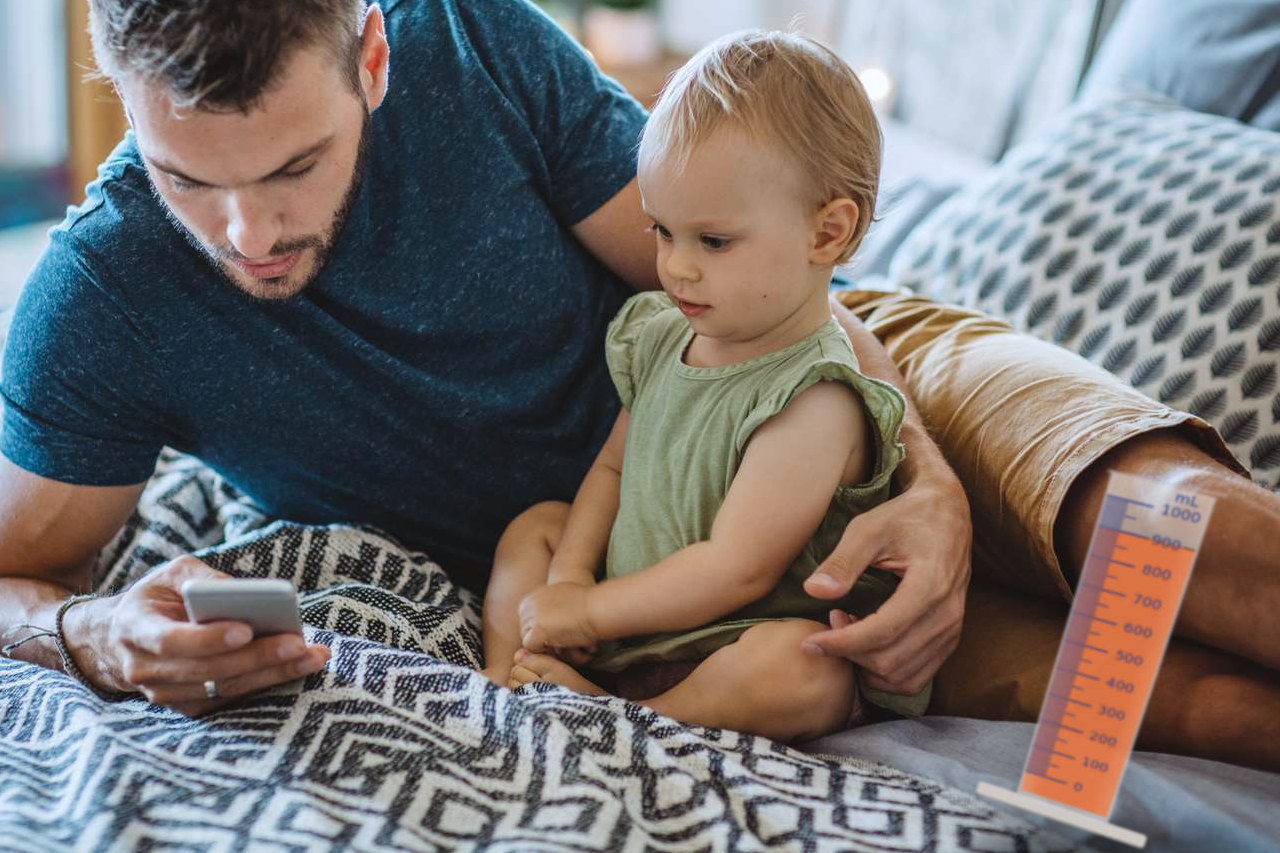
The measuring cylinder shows 900 mL
